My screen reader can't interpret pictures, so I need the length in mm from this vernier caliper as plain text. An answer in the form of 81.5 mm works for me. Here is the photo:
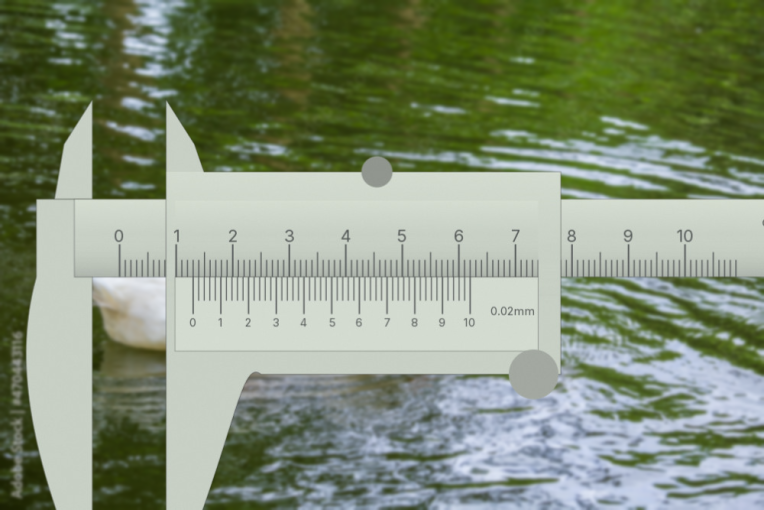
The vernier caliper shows 13.0 mm
